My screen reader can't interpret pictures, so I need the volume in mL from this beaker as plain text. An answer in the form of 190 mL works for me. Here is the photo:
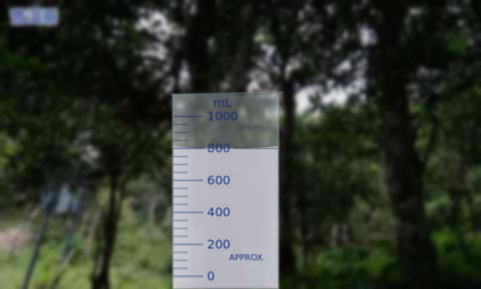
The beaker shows 800 mL
